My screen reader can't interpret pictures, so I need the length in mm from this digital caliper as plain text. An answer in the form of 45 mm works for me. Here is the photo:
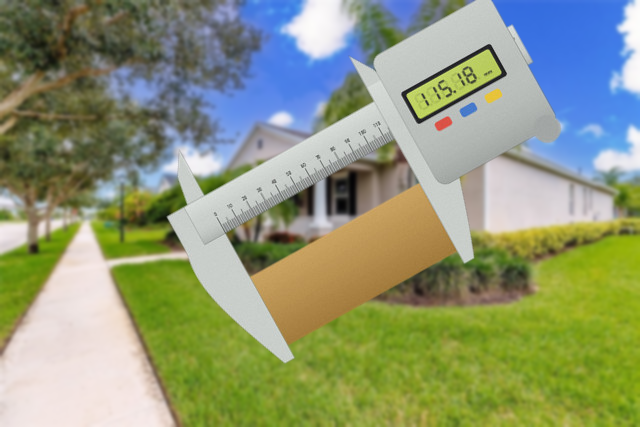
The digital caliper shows 115.18 mm
